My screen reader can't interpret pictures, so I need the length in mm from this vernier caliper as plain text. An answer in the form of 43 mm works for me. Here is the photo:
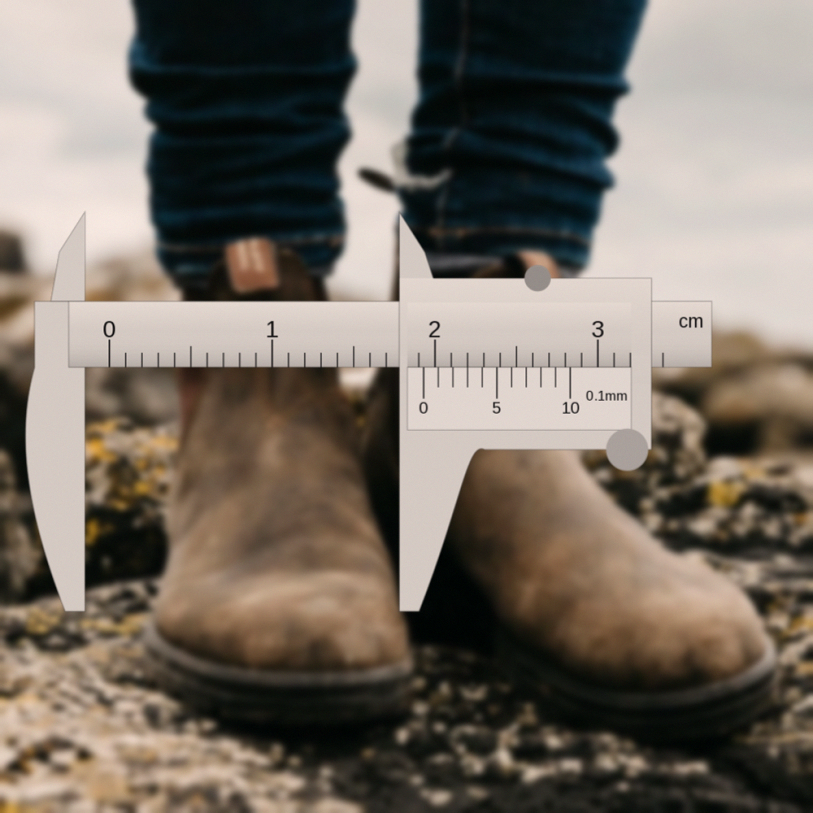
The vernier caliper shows 19.3 mm
